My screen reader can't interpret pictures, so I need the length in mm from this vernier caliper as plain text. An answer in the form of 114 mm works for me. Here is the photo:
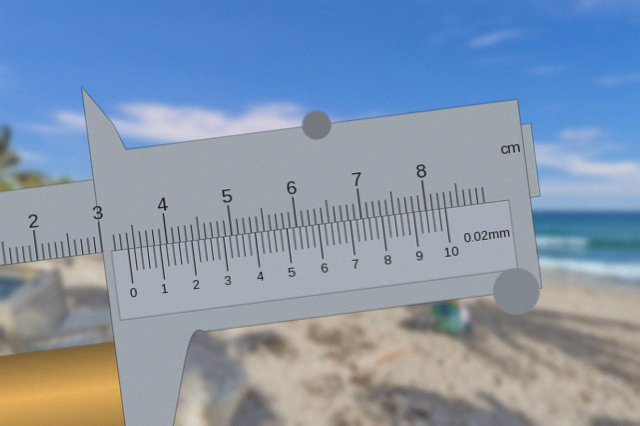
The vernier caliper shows 34.0 mm
